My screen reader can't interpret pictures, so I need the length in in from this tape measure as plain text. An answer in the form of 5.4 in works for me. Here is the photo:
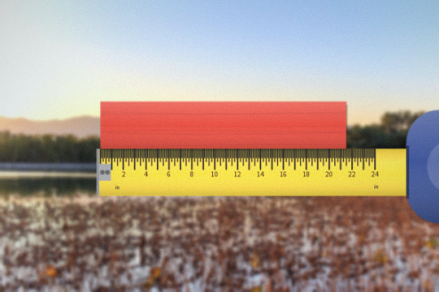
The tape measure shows 21.5 in
